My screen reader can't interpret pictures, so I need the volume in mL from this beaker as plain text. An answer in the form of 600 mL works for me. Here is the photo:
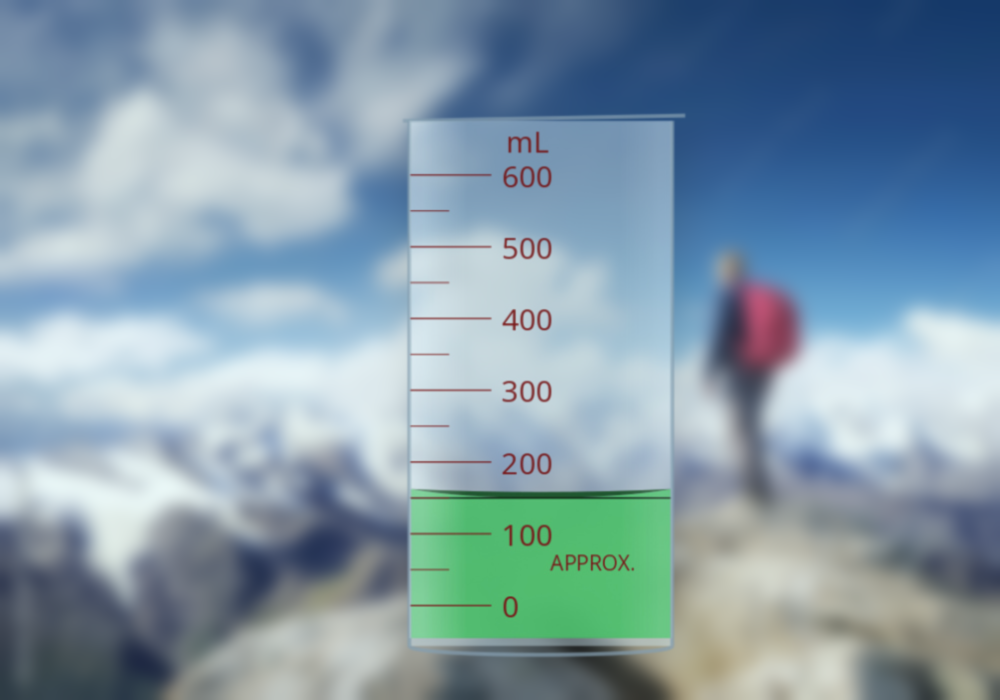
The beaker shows 150 mL
